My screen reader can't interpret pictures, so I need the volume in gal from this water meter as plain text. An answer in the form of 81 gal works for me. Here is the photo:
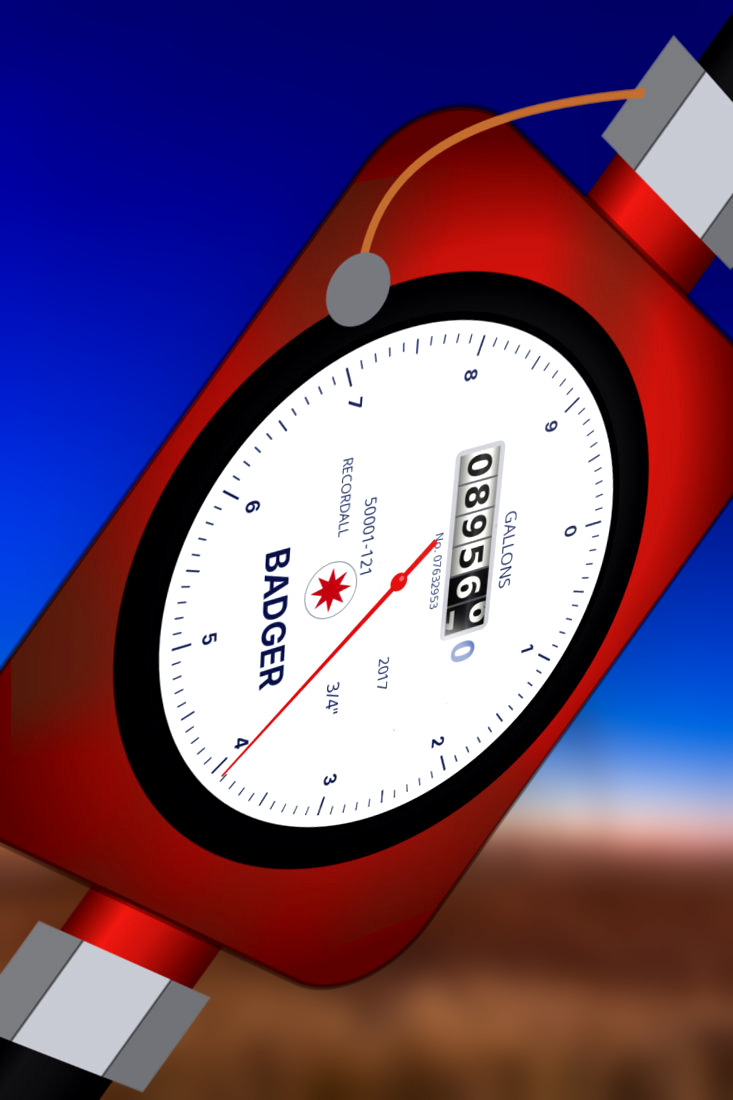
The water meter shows 895663.9 gal
